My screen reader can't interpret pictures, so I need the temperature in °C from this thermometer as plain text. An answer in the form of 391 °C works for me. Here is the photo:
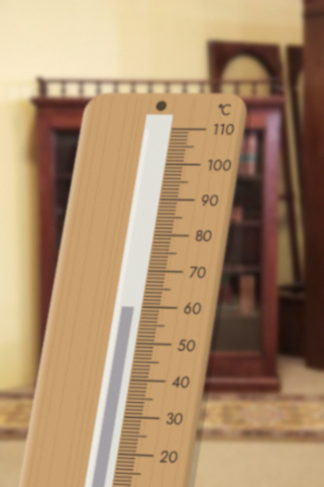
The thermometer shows 60 °C
